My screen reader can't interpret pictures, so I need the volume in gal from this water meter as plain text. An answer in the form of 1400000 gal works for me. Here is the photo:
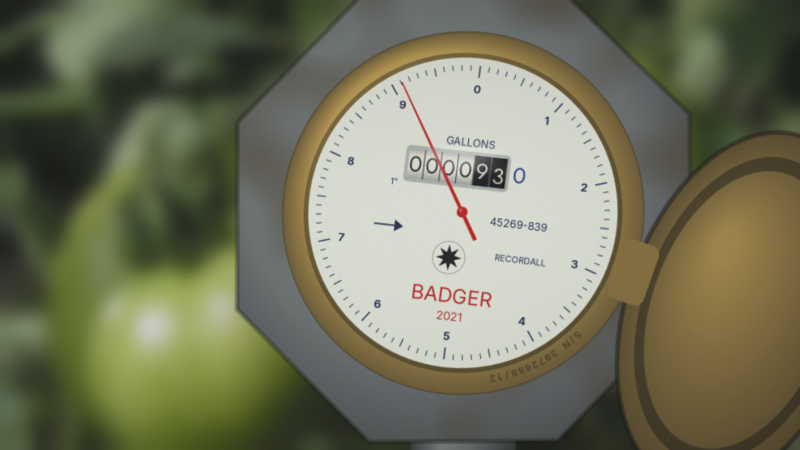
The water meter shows 929.1 gal
